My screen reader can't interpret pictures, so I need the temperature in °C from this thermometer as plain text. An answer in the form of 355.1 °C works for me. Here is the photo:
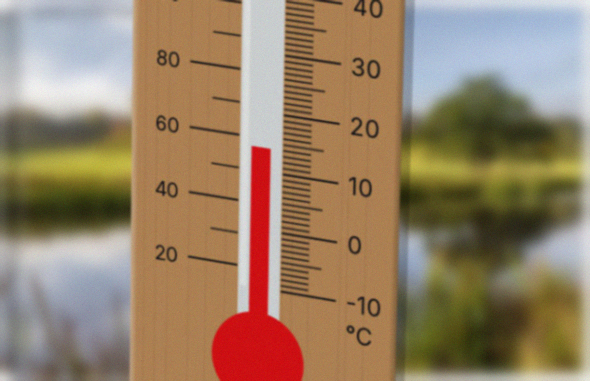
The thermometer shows 14 °C
